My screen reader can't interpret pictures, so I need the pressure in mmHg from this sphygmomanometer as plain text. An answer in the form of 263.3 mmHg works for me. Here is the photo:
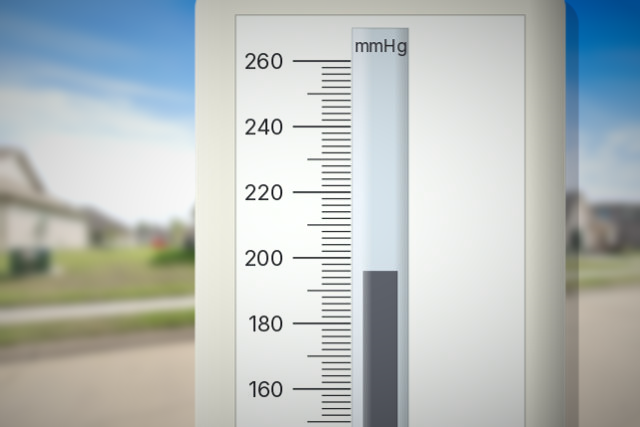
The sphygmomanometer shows 196 mmHg
